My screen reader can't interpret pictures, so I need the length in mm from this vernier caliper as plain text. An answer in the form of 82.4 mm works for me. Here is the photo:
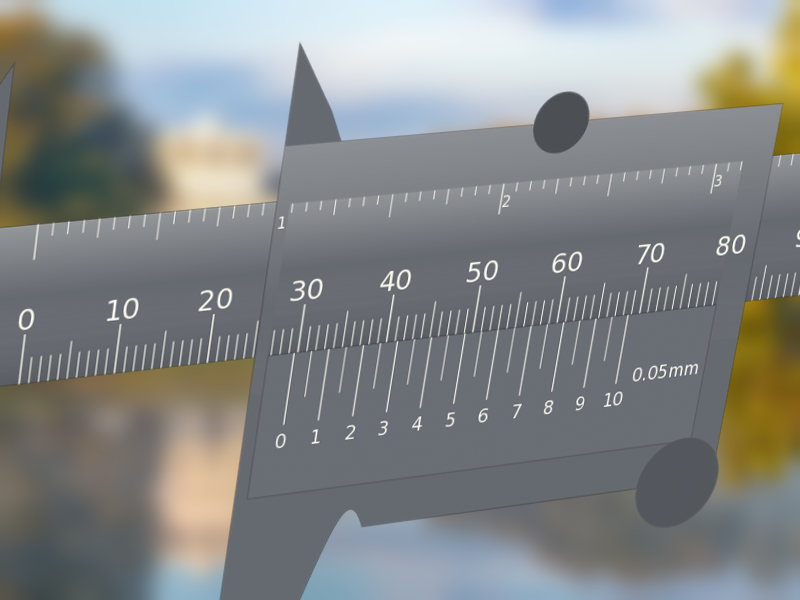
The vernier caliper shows 29.6 mm
